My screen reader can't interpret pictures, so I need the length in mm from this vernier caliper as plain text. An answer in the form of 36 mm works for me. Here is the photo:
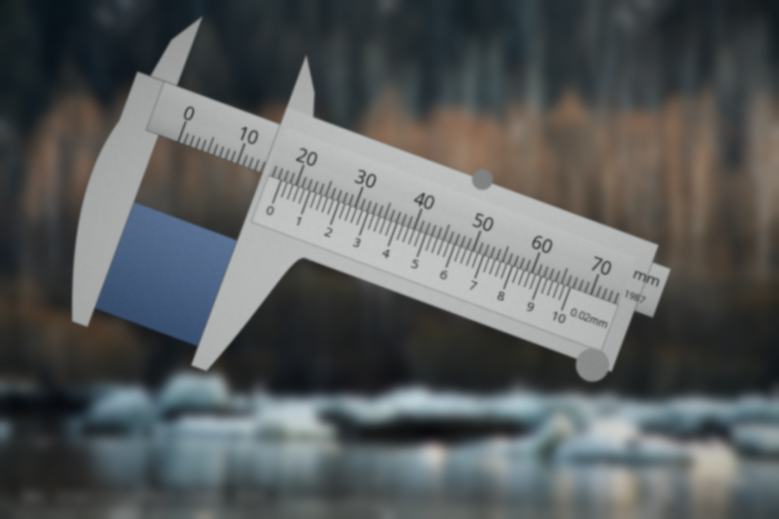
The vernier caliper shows 17.5 mm
